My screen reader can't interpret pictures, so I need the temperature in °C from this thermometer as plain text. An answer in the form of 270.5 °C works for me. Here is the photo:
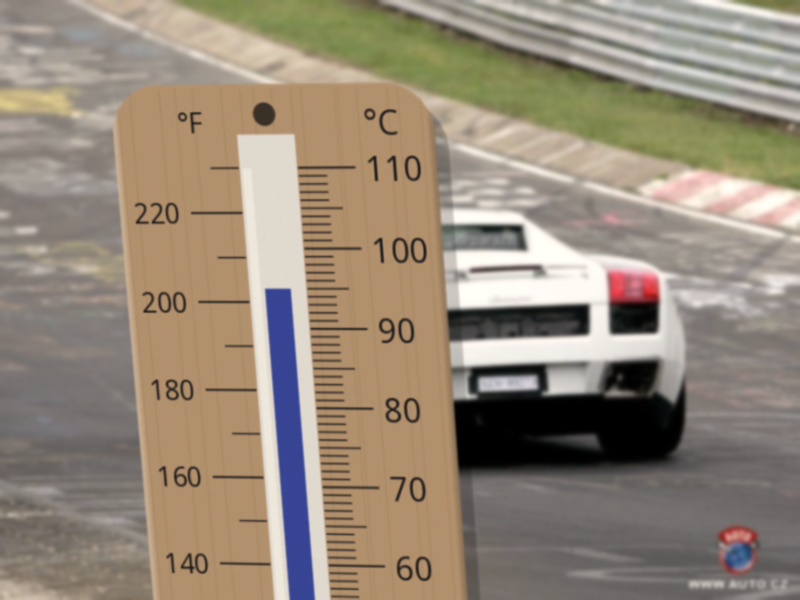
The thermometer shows 95 °C
